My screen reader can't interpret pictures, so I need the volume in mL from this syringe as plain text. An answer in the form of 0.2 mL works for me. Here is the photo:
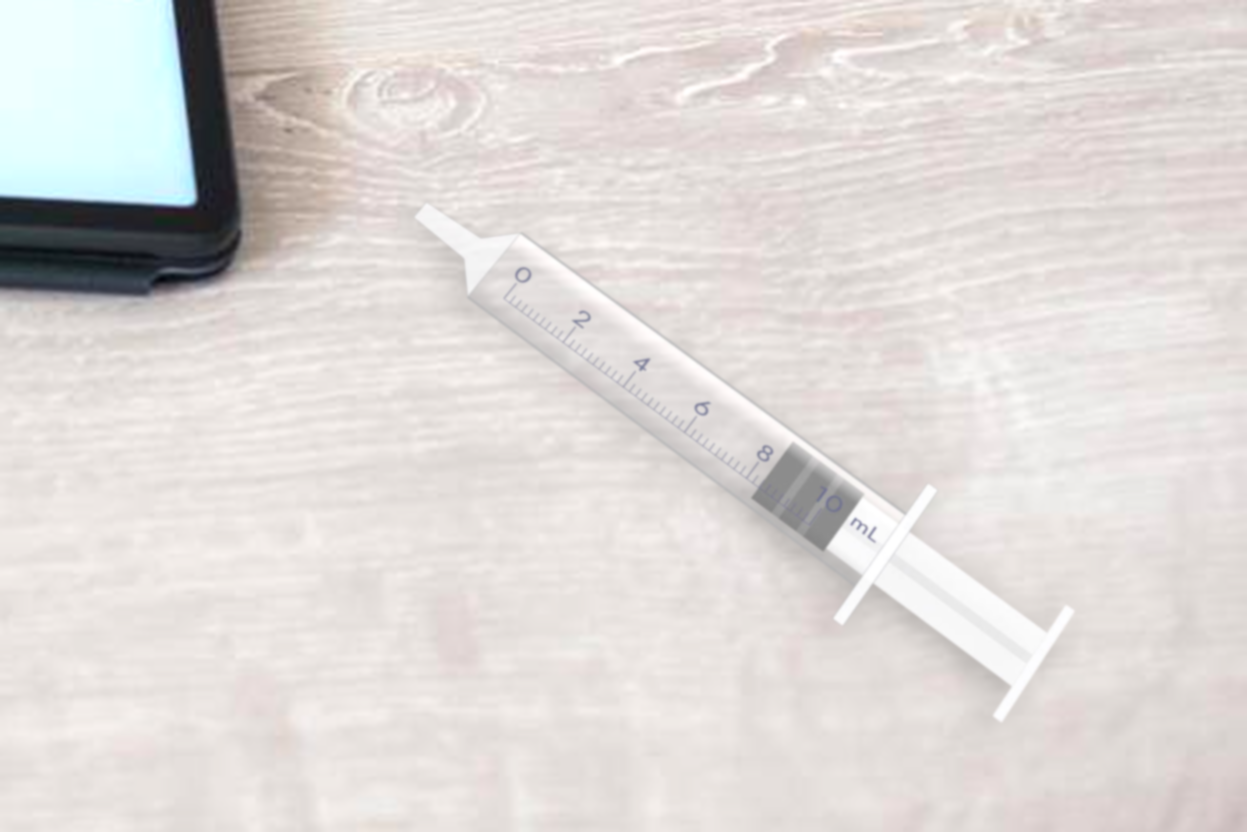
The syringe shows 8.4 mL
